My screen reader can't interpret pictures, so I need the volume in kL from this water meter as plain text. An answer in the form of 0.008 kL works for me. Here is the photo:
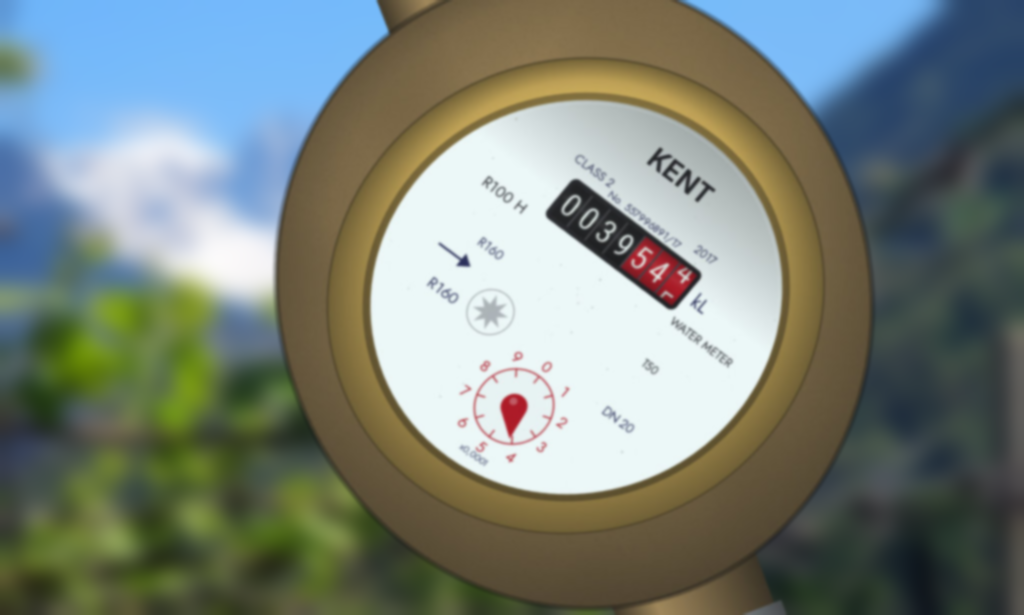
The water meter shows 39.5444 kL
